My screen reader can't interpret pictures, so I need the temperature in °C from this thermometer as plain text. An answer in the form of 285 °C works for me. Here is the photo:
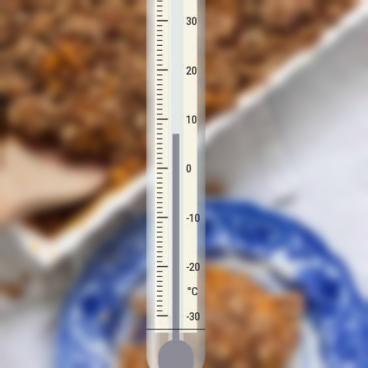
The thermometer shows 7 °C
